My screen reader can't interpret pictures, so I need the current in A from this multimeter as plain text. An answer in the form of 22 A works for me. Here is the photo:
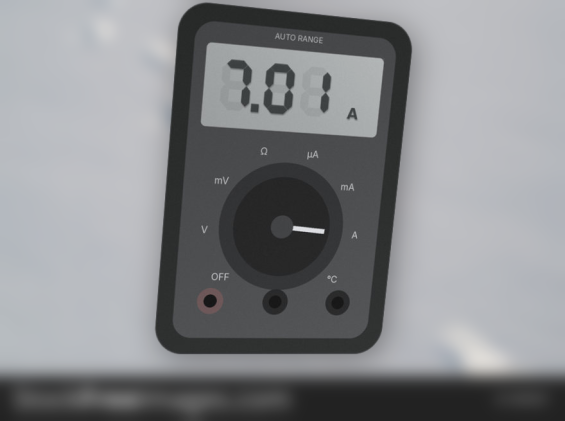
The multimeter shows 7.01 A
